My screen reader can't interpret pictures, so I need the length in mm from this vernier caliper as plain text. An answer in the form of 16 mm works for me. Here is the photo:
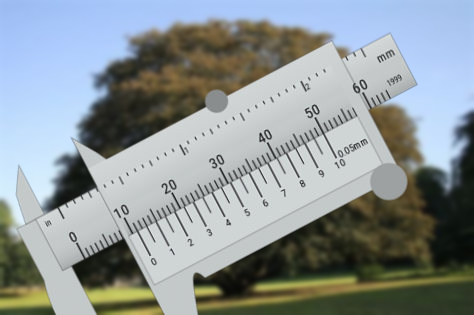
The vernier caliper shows 11.0 mm
